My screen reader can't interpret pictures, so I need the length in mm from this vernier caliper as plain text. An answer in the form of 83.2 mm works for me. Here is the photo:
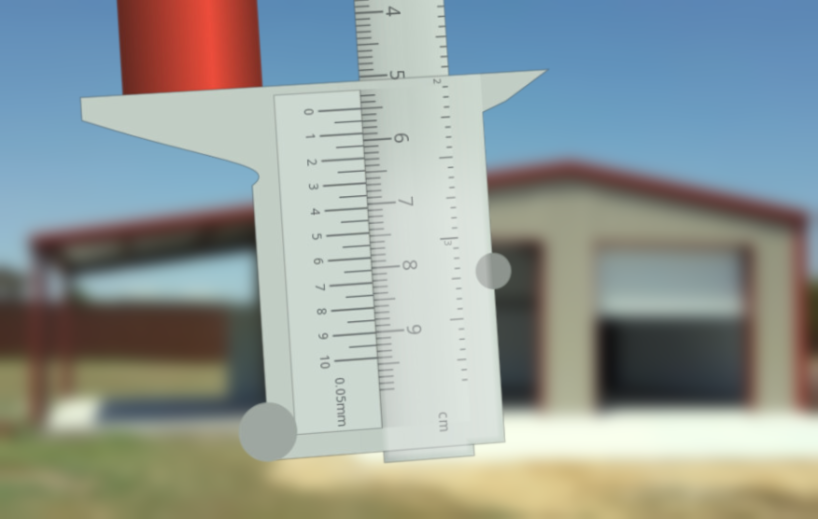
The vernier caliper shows 55.0 mm
